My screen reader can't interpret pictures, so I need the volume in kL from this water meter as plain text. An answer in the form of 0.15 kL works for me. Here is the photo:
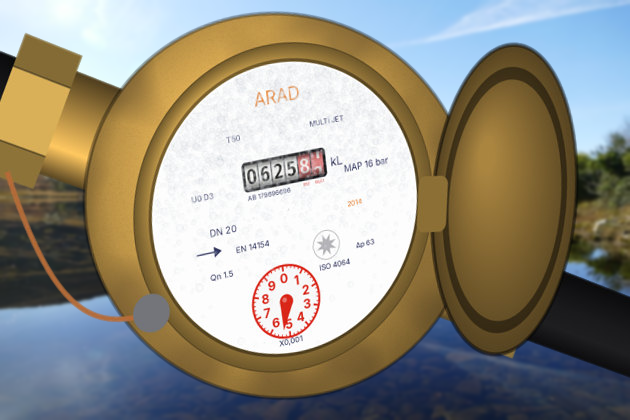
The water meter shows 625.815 kL
